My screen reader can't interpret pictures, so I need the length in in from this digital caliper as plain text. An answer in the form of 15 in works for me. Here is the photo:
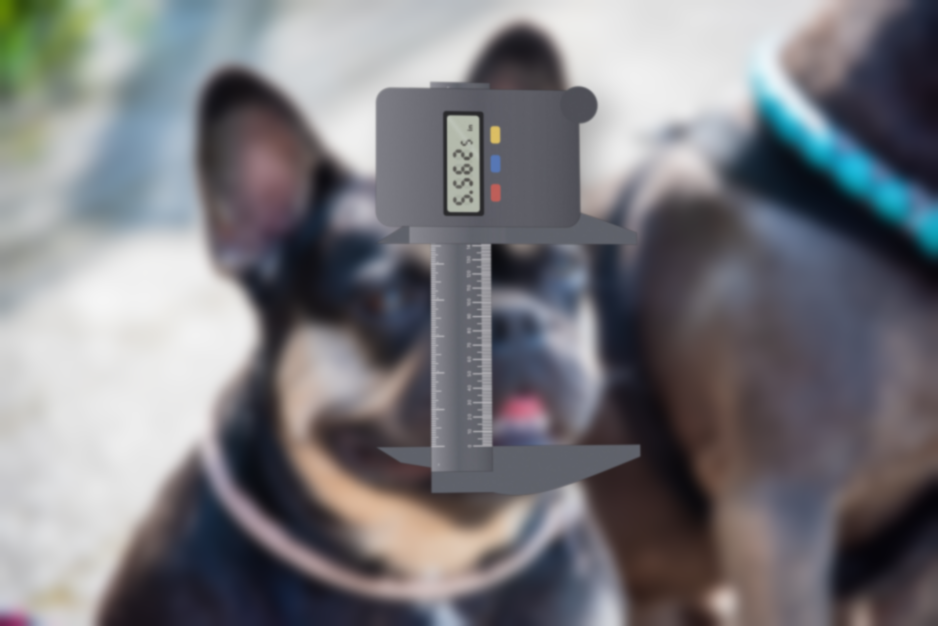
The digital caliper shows 5.5625 in
